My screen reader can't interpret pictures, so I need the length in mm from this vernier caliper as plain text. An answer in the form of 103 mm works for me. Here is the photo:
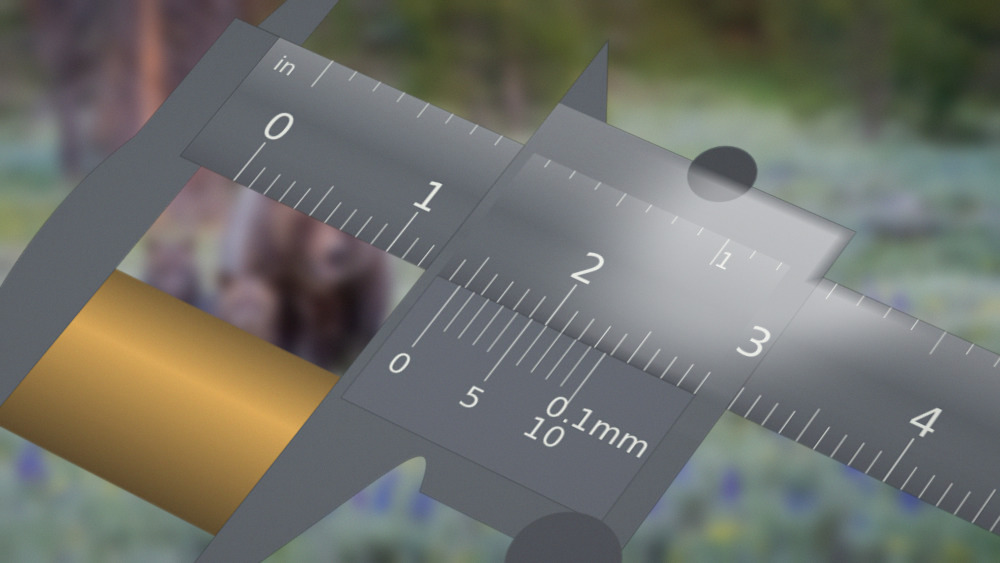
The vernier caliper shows 14.7 mm
